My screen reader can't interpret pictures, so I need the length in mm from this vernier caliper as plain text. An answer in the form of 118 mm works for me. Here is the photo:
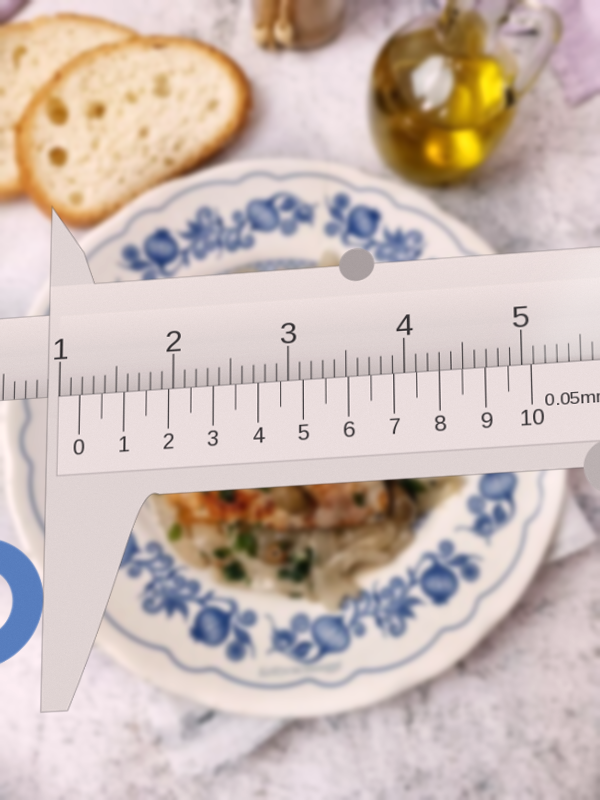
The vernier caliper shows 11.8 mm
